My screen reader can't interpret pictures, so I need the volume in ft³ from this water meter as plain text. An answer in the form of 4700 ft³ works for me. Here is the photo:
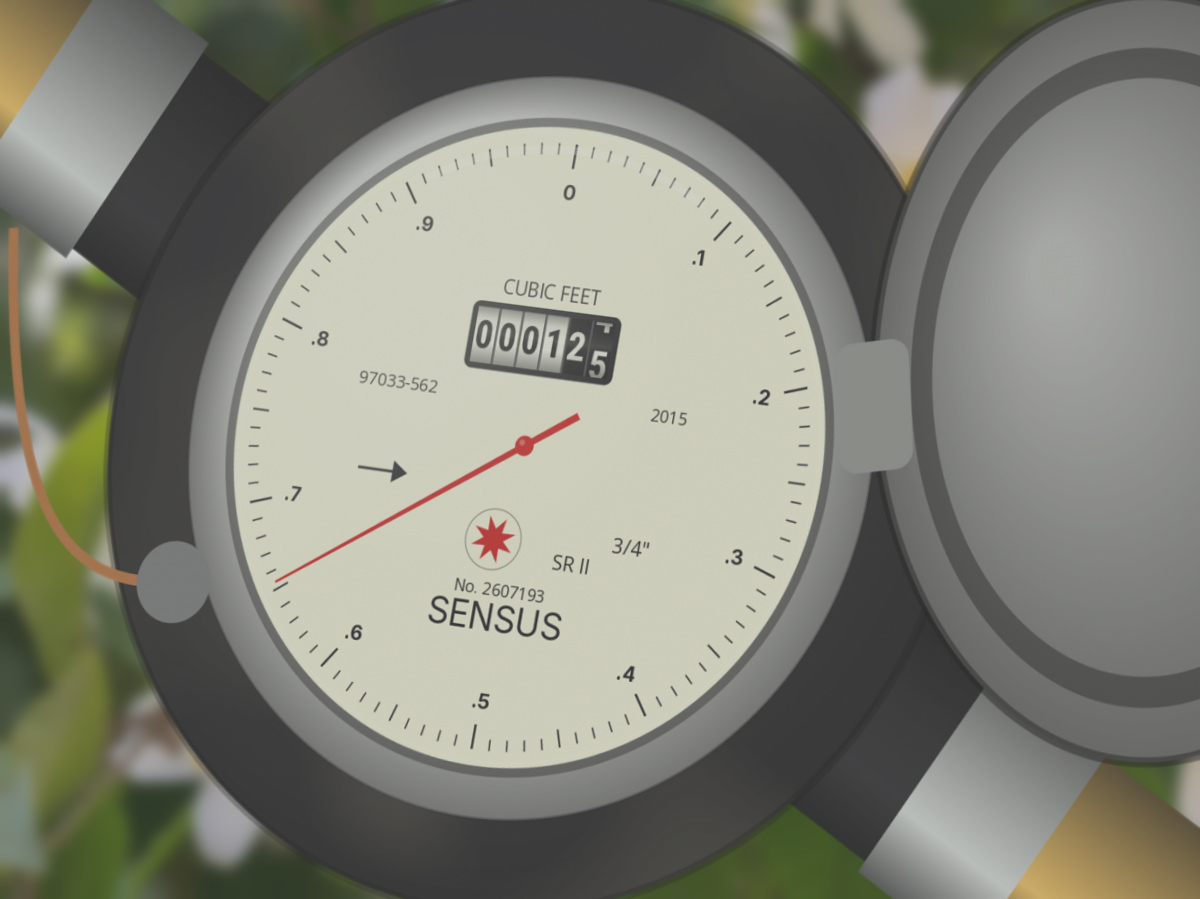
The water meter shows 124.65 ft³
